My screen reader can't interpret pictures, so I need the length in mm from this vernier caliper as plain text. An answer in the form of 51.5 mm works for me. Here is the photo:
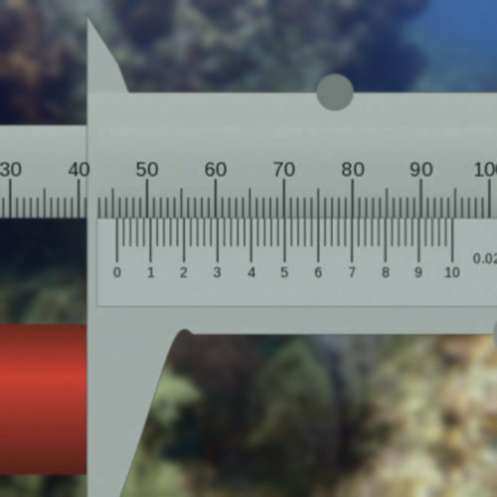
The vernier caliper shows 45.6 mm
